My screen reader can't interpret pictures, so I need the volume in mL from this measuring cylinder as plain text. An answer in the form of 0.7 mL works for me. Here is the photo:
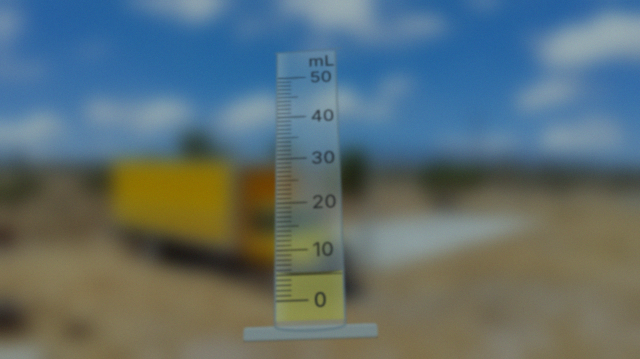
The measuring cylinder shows 5 mL
